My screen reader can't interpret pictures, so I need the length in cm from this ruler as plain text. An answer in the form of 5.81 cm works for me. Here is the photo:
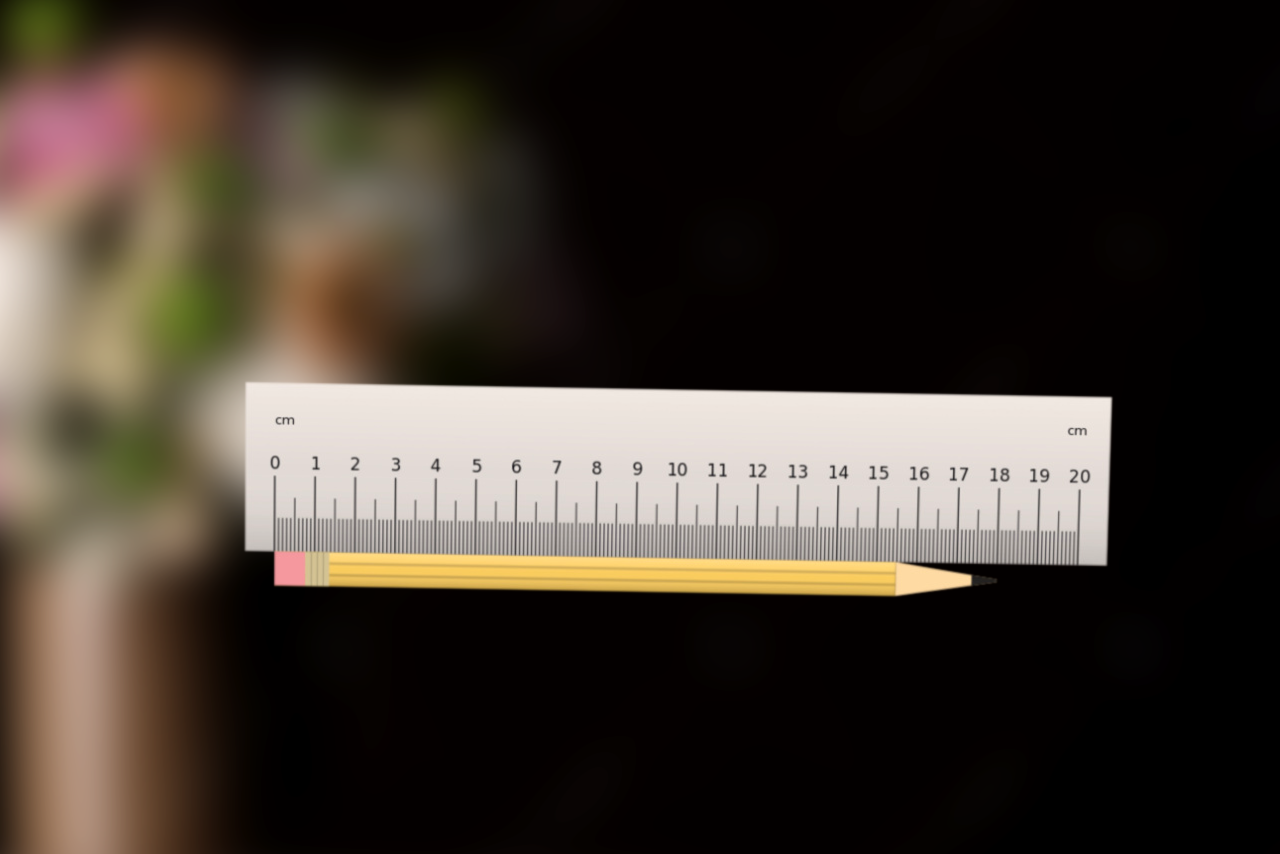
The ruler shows 18 cm
